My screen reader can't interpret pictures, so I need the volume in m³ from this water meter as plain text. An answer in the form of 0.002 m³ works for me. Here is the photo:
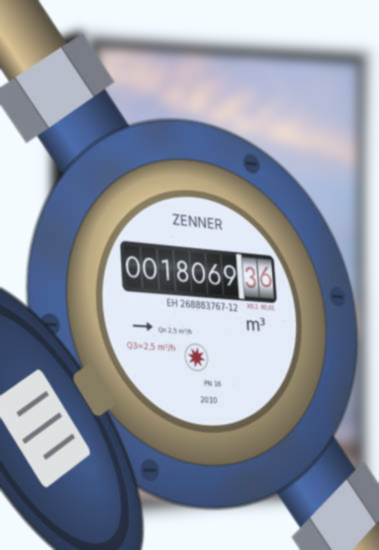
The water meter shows 18069.36 m³
